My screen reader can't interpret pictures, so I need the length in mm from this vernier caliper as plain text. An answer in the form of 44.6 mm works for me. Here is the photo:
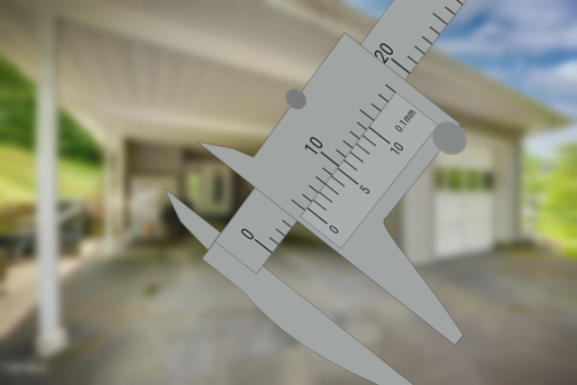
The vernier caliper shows 5.3 mm
